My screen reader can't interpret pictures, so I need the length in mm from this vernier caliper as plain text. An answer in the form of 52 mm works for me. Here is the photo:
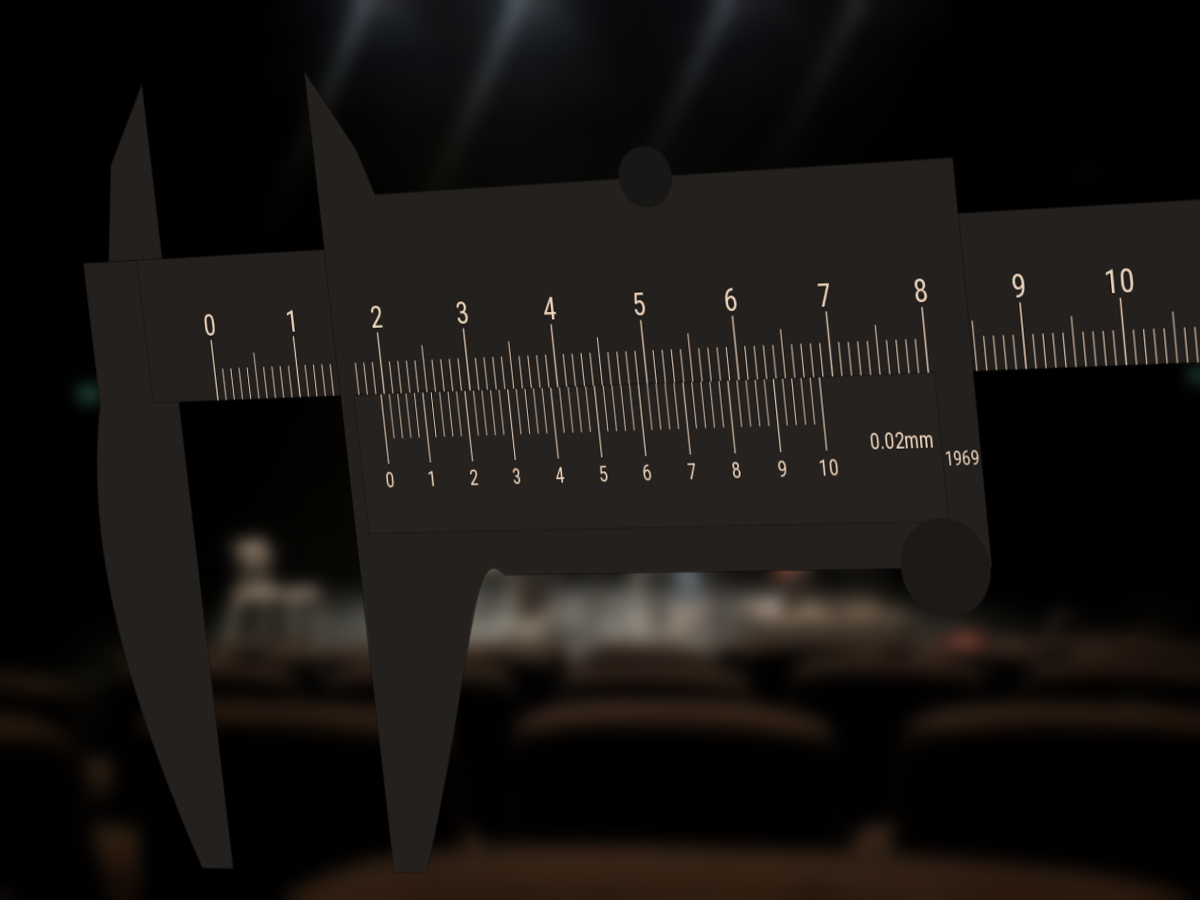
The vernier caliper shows 19.6 mm
